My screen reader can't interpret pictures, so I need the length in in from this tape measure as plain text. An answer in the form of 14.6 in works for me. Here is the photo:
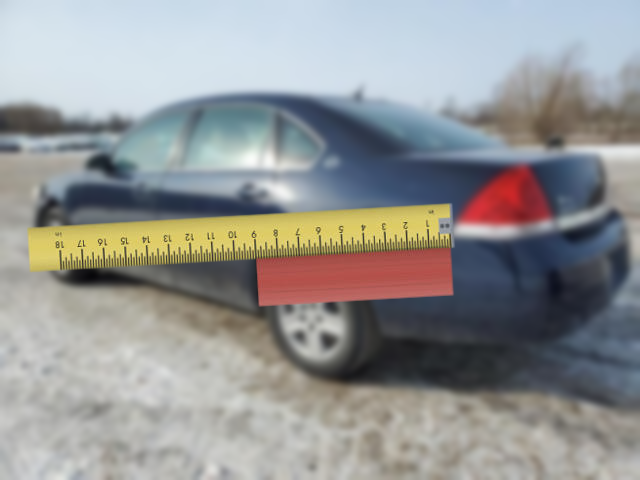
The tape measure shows 9 in
